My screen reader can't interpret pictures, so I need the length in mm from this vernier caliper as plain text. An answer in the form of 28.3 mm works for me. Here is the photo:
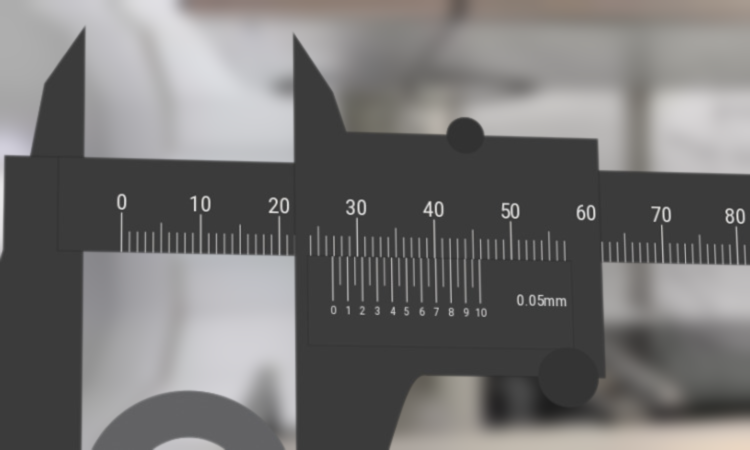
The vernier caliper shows 26.8 mm
